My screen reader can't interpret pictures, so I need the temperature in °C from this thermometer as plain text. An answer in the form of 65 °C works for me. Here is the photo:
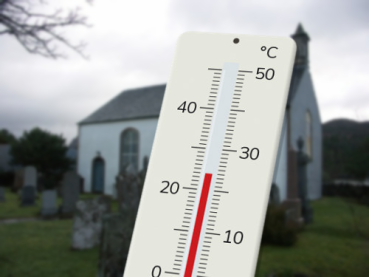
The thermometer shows 24 °C
